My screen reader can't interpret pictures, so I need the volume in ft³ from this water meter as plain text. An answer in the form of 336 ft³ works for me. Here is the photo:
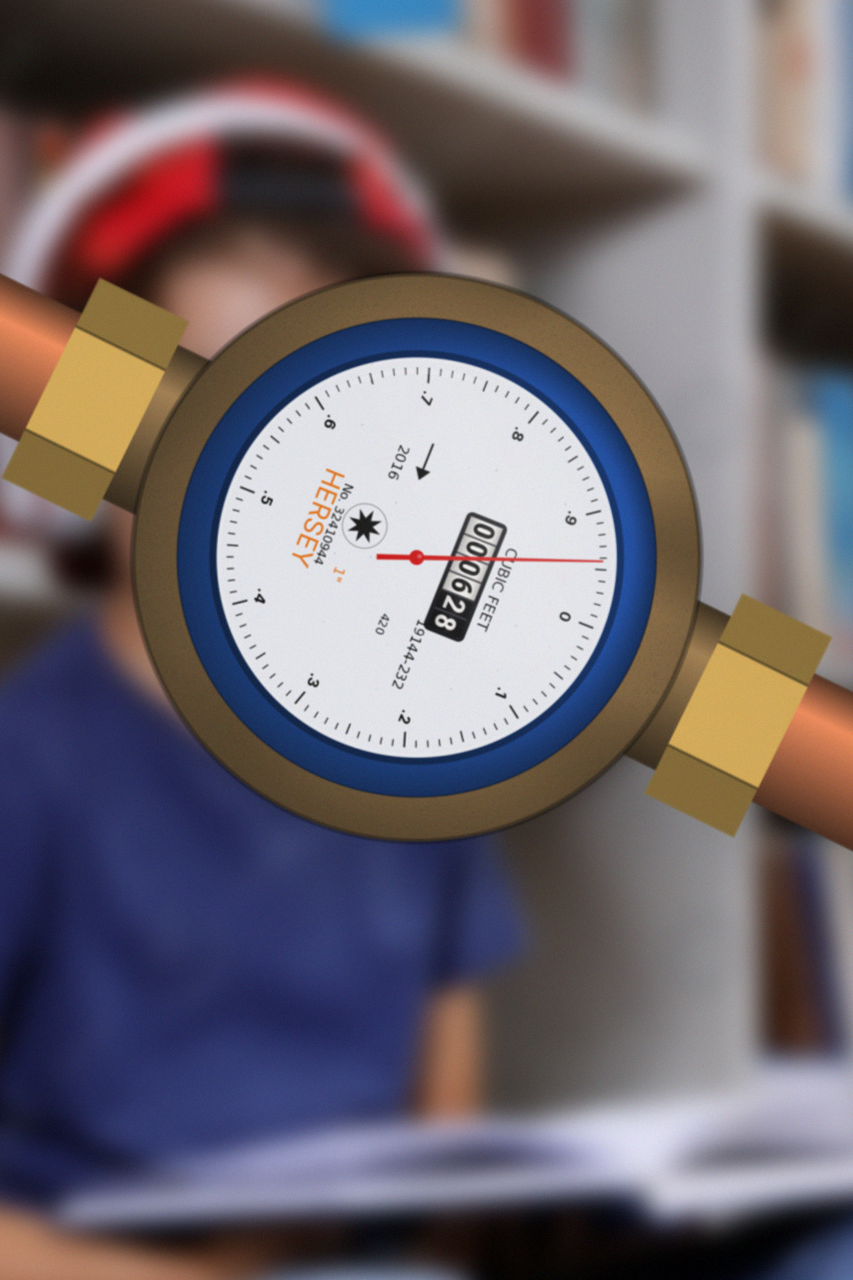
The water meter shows 627.94 ft³
